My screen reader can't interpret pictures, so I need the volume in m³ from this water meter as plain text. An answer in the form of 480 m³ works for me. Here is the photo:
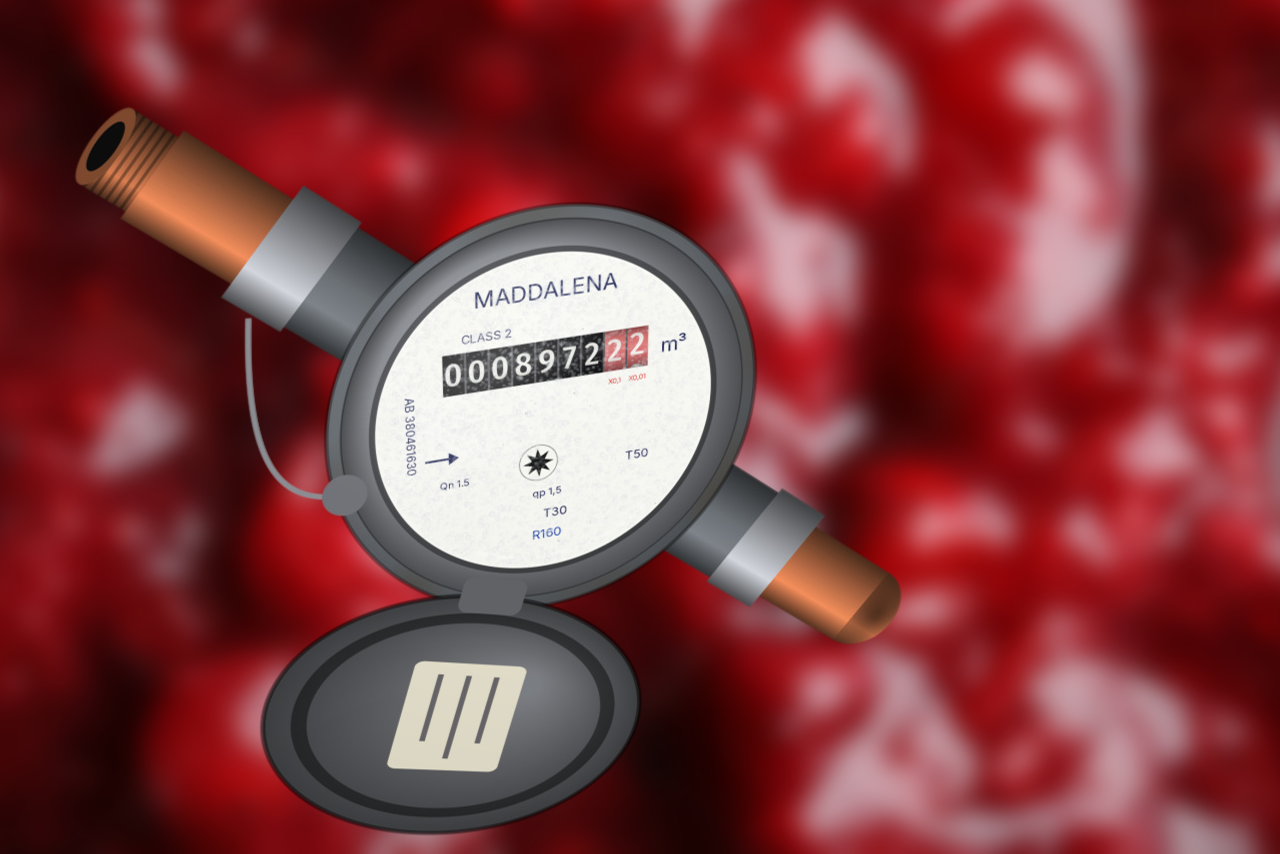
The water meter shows 8972.22 m³
